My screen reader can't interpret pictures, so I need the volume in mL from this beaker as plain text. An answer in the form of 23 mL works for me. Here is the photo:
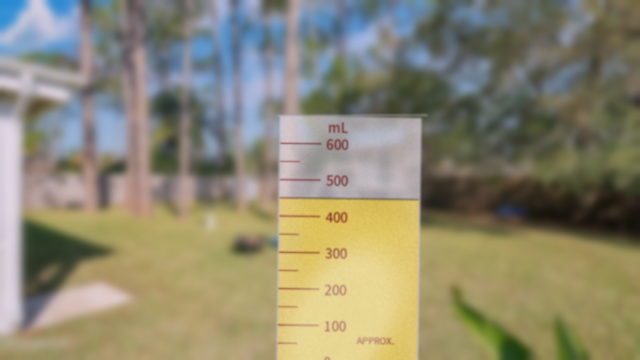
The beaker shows 450 mL
